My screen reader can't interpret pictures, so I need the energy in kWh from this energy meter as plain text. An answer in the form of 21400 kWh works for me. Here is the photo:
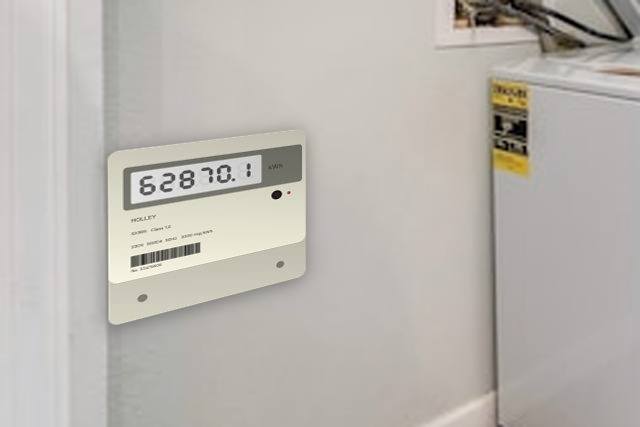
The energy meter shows 62870.1 kWh
